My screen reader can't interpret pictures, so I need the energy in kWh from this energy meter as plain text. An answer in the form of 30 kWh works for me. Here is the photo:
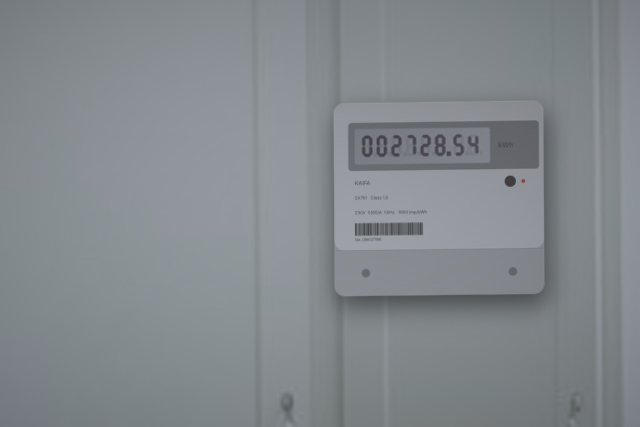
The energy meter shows 2728.54 kWh
